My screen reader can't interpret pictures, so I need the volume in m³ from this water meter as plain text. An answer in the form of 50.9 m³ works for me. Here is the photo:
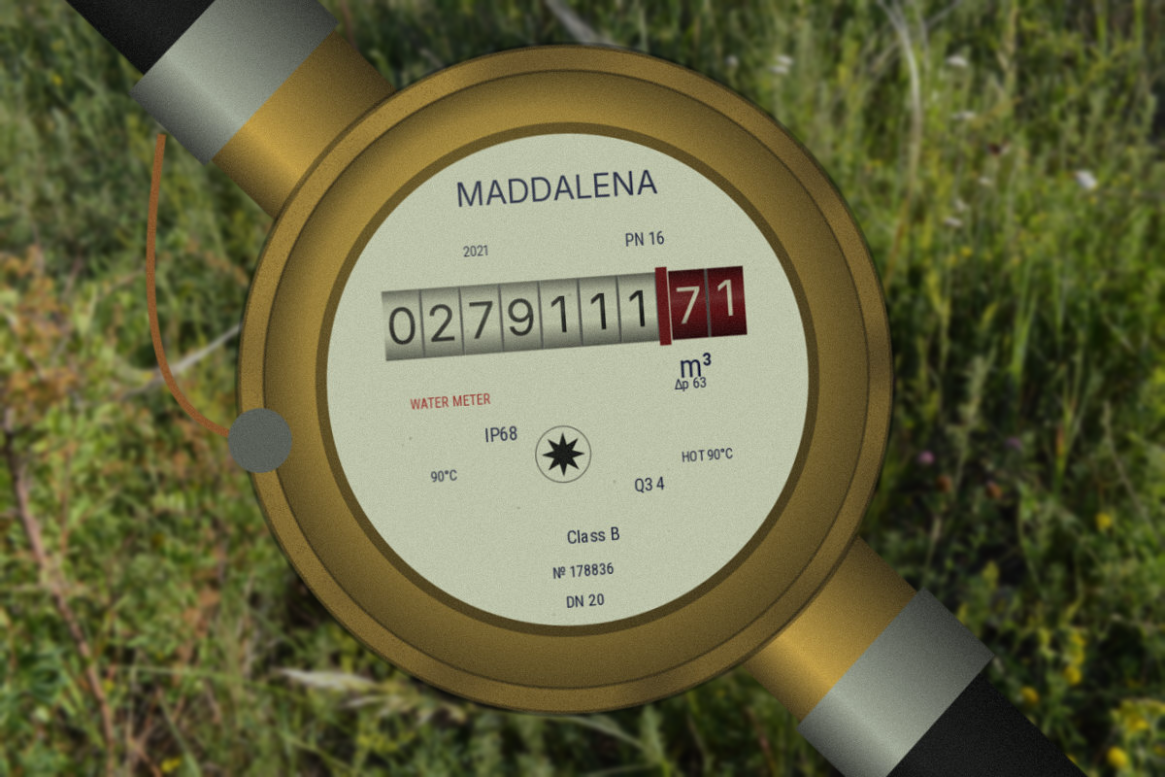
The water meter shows 279111.71 m³
